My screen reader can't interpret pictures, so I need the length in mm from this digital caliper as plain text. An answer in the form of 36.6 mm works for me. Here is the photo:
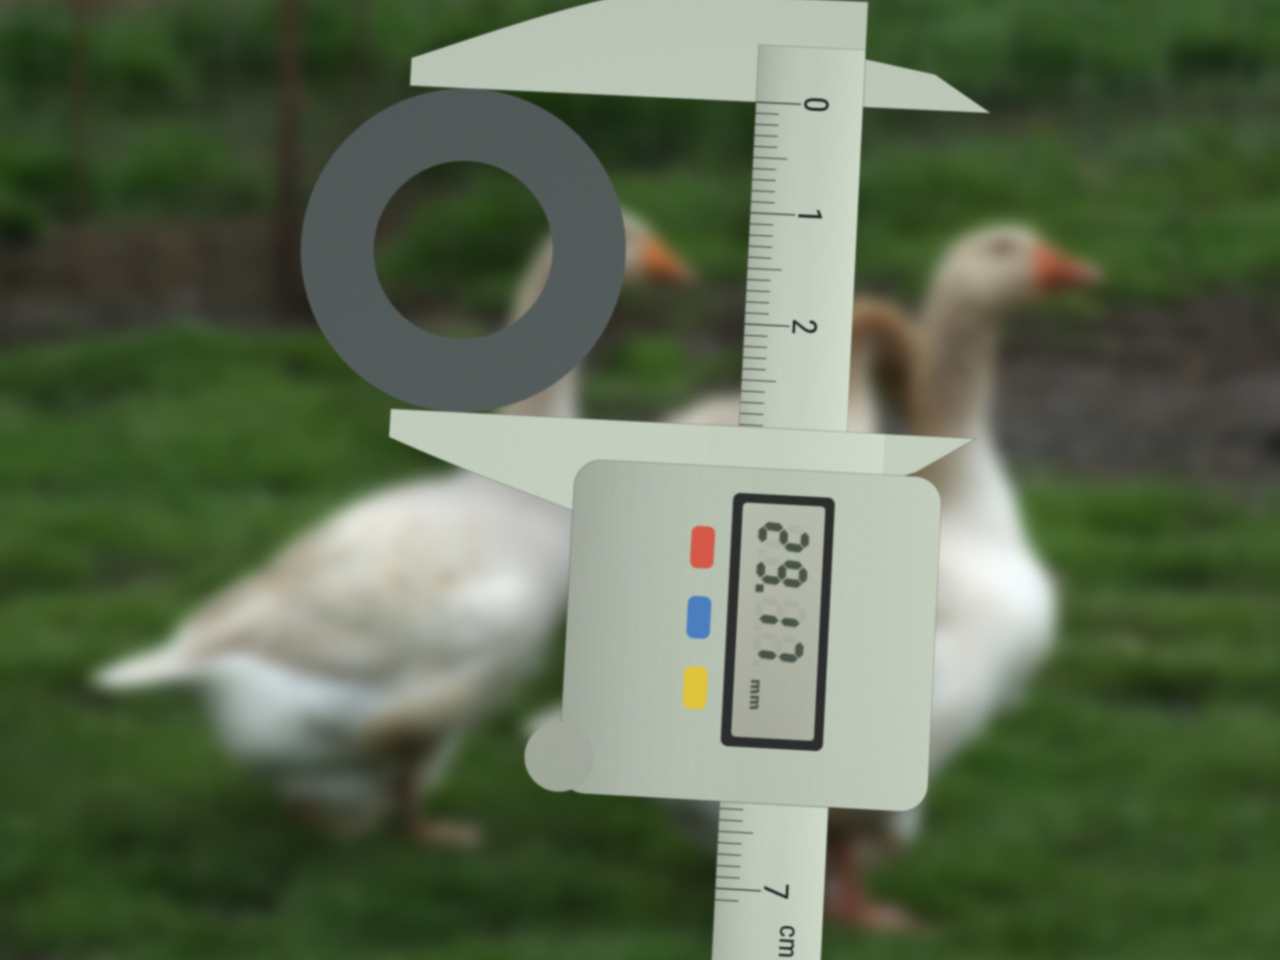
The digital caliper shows 29.17 mm
